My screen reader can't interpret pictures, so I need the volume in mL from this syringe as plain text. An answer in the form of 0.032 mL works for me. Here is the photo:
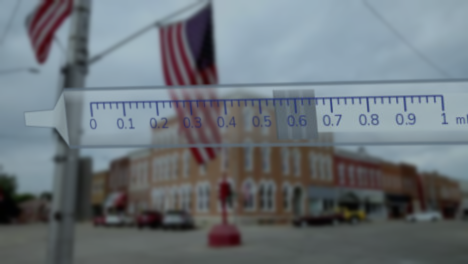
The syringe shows 0.54 mL
